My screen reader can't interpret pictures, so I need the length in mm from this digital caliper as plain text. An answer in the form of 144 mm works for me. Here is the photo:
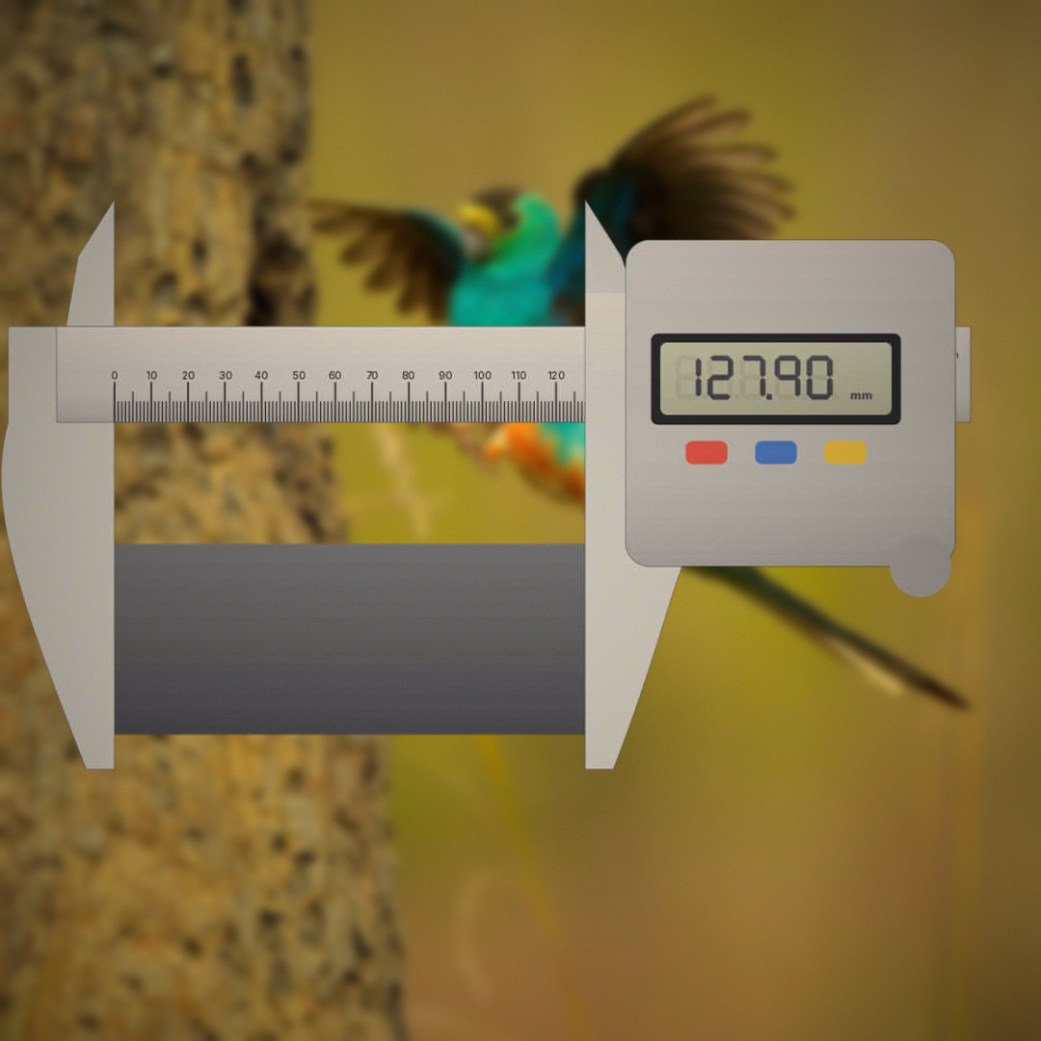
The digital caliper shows 127.90 mm
